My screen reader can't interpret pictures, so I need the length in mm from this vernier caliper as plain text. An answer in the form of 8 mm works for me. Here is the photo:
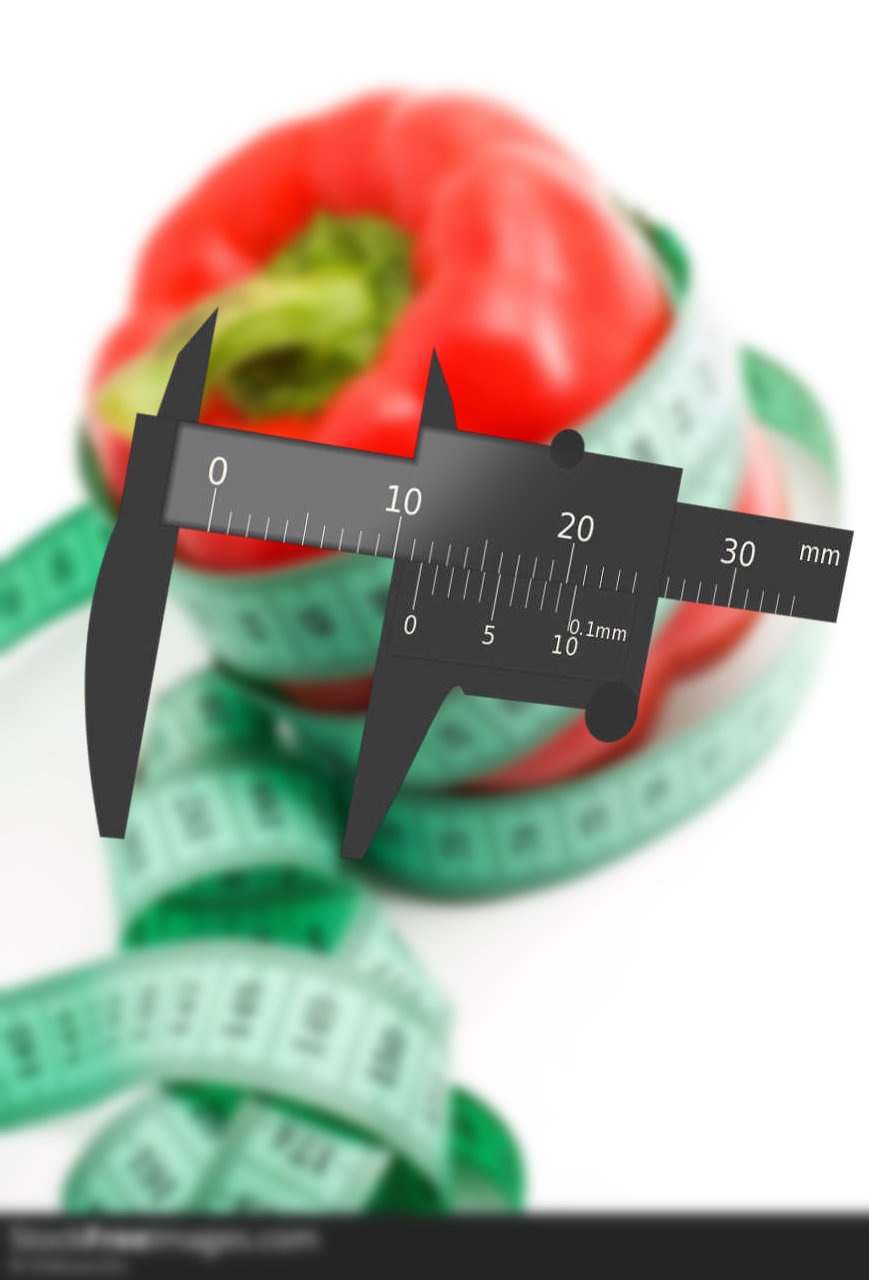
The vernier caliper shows 11.6 mm
